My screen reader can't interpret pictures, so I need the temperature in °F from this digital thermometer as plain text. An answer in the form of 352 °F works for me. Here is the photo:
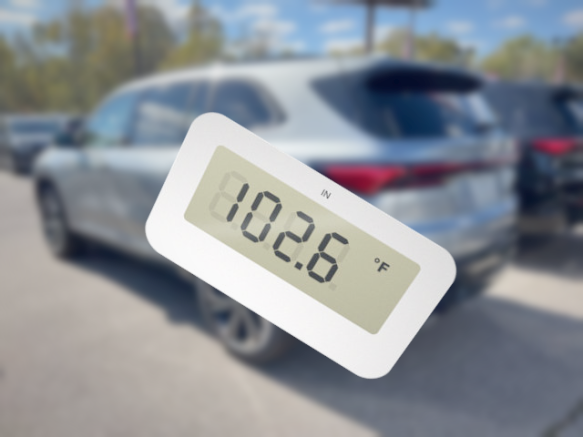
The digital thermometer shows 102.6 °F
